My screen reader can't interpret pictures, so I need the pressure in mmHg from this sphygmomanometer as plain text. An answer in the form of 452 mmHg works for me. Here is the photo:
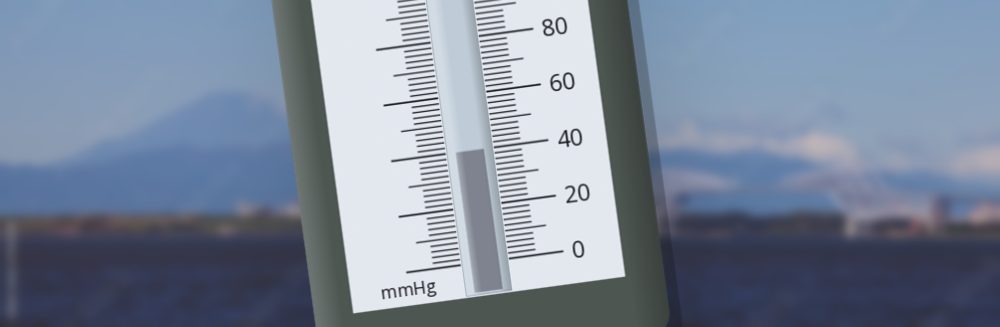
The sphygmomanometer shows 40 mmHg
